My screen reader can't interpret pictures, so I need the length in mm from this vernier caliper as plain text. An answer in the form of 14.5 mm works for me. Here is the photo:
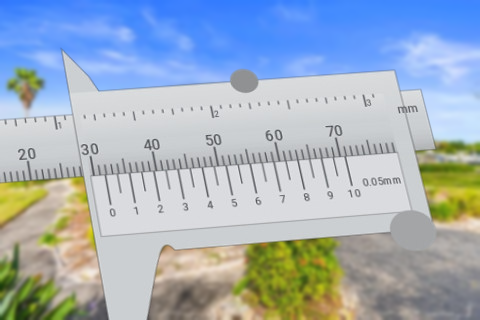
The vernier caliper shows 31.8 mm
